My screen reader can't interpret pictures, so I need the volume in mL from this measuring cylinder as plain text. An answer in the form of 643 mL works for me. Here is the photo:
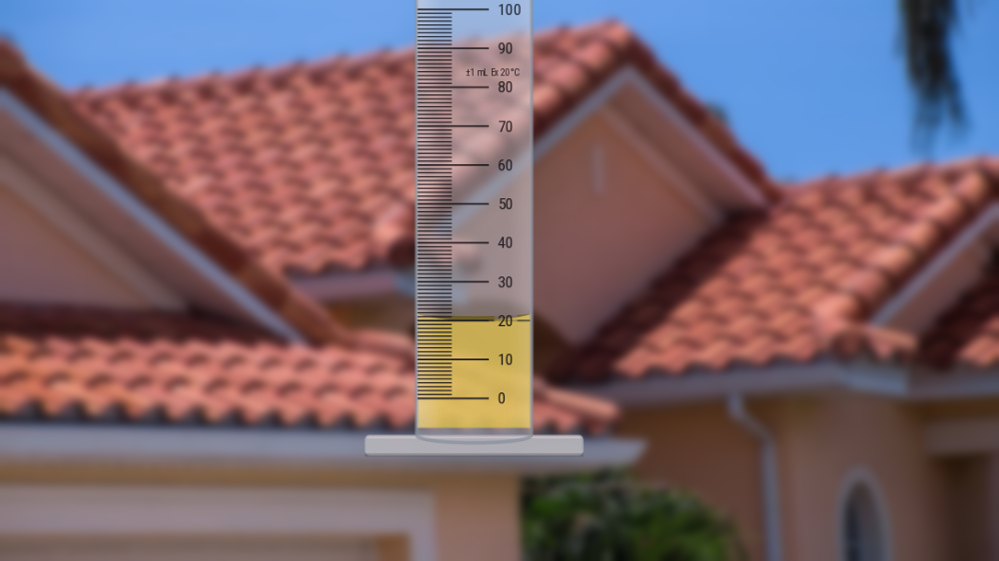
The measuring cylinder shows 20 mL
